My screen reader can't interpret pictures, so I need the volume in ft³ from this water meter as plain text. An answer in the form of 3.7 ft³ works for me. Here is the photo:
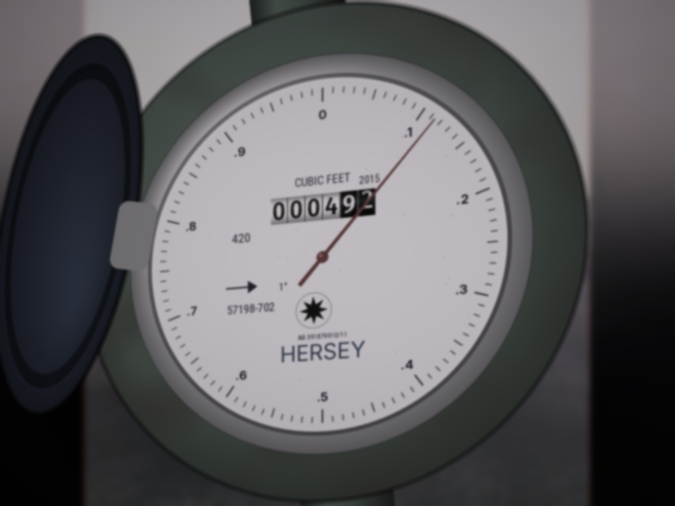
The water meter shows 492.11 ft³
